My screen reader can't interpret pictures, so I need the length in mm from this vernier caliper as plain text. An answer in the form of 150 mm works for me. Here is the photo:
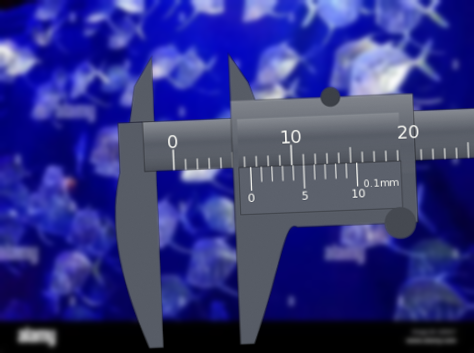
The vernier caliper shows 6.5 mm
